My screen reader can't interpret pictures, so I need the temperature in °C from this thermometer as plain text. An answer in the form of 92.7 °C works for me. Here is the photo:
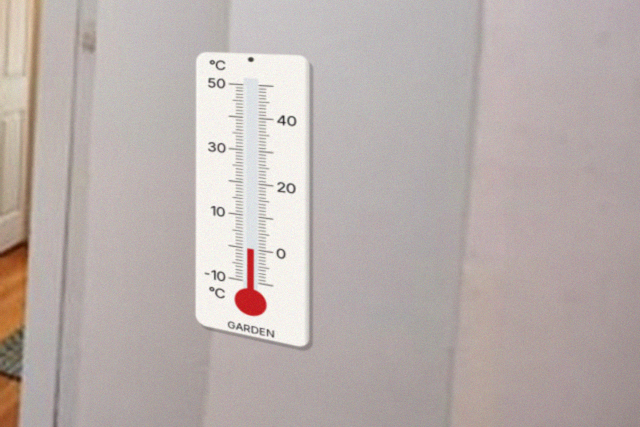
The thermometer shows 0 °C
